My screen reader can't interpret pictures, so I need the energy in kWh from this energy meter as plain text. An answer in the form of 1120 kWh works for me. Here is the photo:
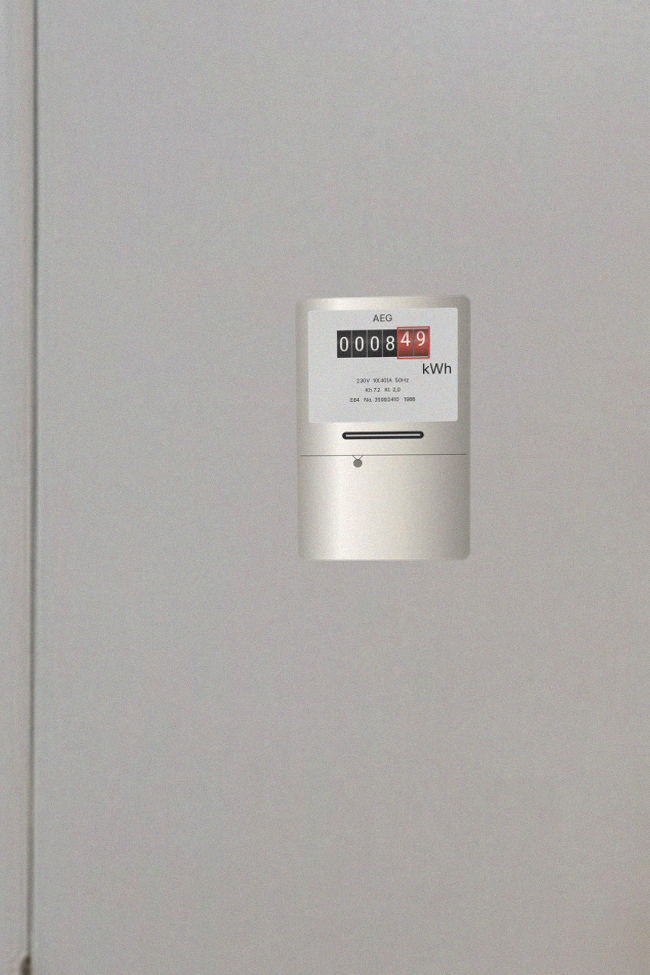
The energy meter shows 8.49 kWh
